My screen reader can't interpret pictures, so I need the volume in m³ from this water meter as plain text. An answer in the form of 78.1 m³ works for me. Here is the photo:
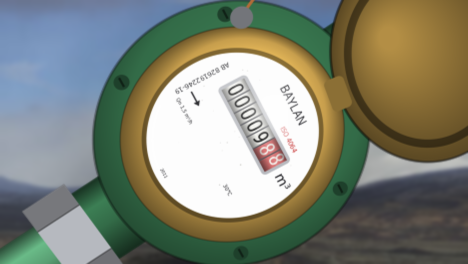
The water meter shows 9.88 m³
